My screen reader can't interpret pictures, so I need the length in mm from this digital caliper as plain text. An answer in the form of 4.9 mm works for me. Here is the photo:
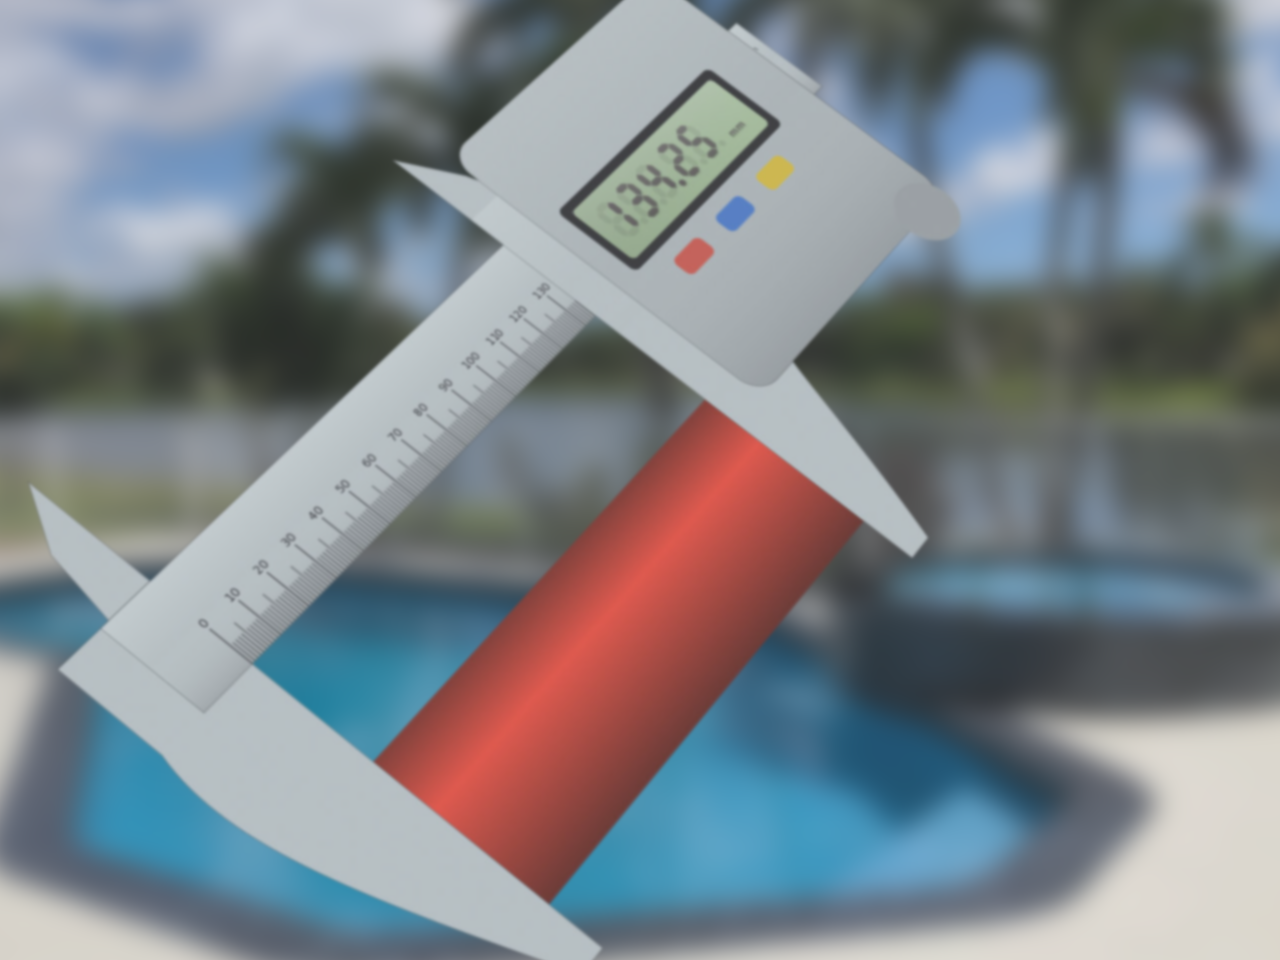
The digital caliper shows 134.25 mm
